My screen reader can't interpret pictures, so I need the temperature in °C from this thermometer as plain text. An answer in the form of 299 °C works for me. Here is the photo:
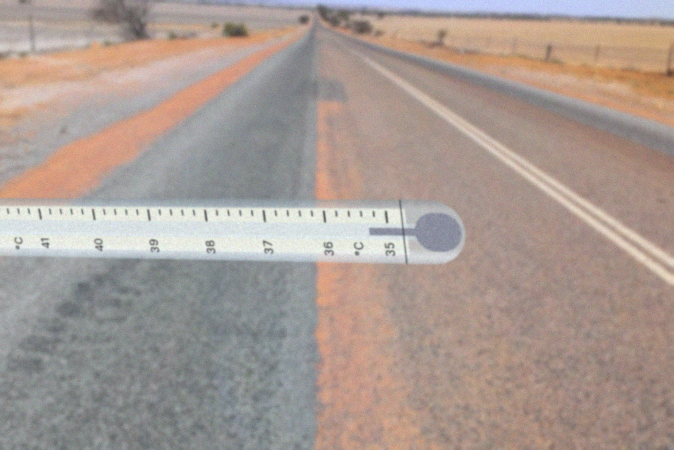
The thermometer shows 35.3 °C
